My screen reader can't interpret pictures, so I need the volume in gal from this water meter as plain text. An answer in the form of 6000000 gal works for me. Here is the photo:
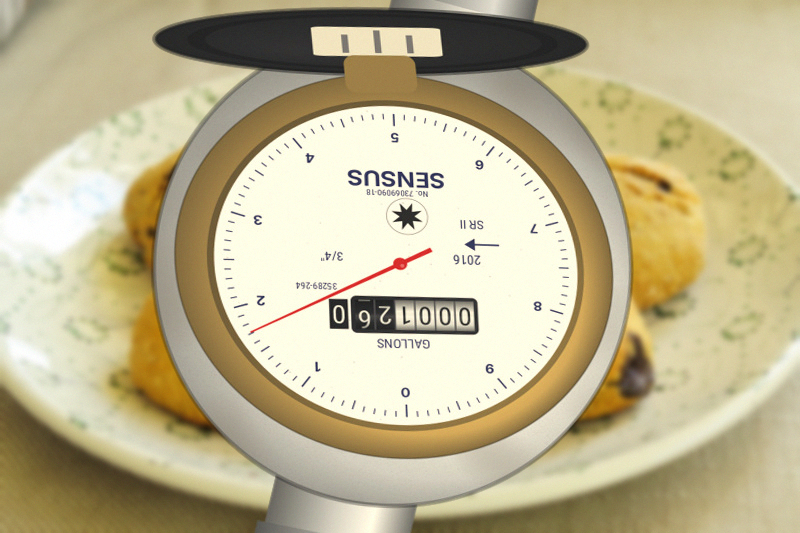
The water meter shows 1261.7 gal
